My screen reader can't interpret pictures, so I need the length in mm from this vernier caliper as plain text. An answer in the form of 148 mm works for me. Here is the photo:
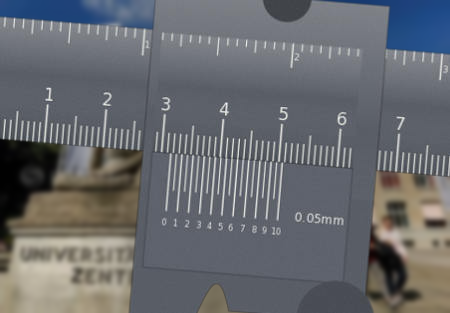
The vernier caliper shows 31.6 mm
